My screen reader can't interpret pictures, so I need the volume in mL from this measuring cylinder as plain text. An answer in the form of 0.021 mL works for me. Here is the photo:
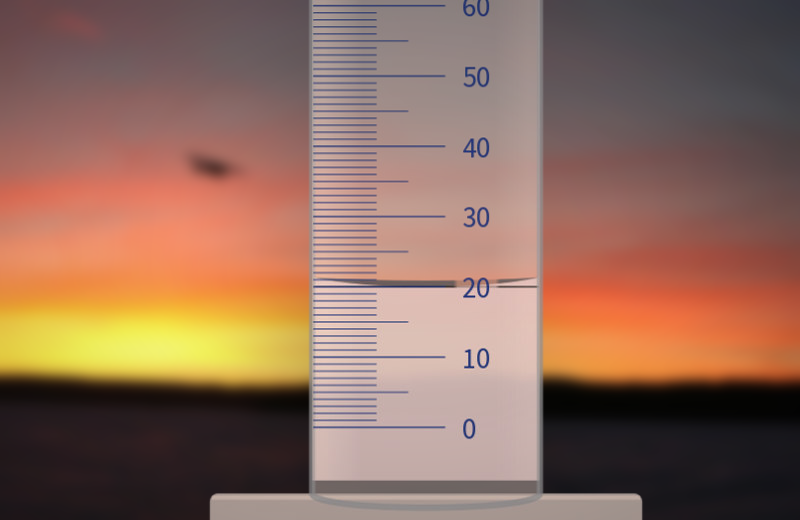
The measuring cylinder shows 20 mL
